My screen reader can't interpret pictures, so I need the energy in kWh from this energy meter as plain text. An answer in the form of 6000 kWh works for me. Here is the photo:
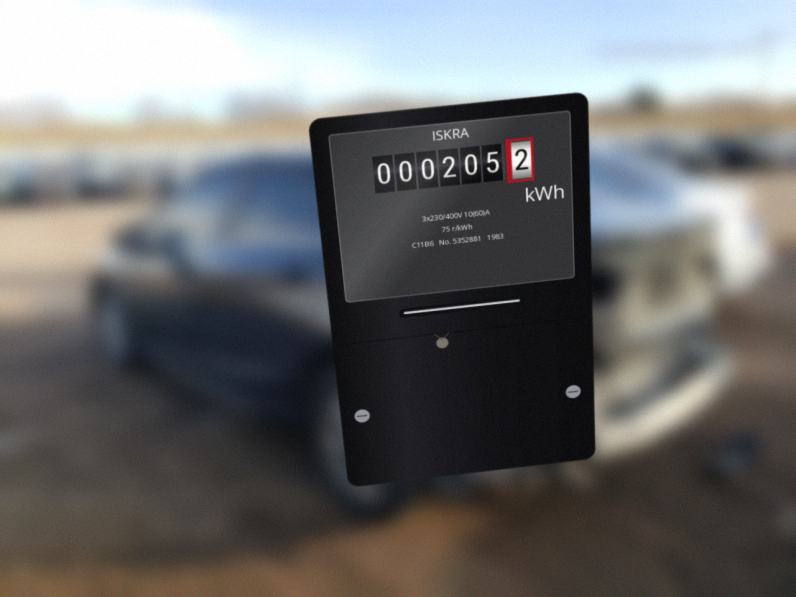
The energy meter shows 205.2 kWh
